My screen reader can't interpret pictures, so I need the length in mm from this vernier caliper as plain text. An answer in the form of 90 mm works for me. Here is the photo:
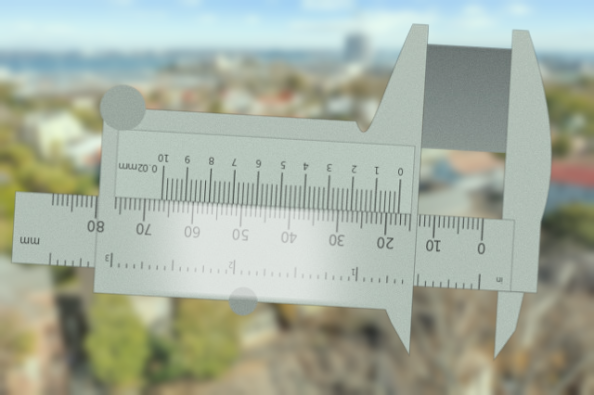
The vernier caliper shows 17.5 mm
